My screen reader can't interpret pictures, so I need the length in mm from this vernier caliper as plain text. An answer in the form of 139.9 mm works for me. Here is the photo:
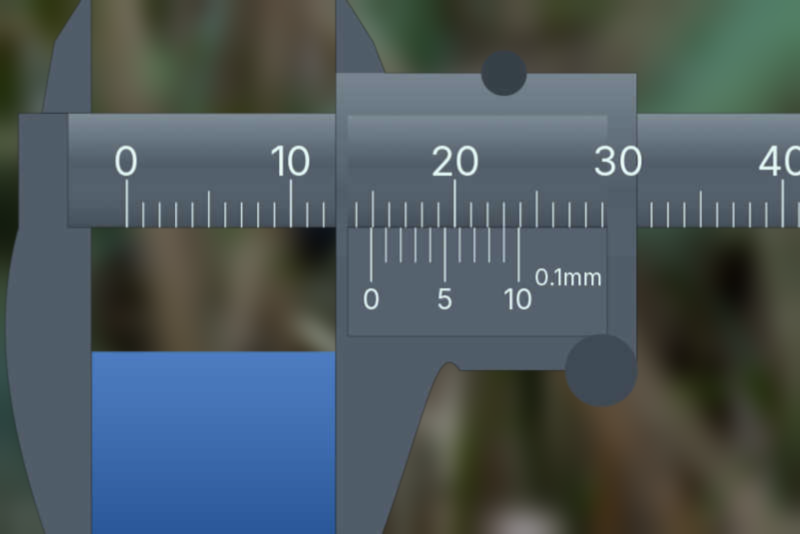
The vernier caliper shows 14.9 mm
